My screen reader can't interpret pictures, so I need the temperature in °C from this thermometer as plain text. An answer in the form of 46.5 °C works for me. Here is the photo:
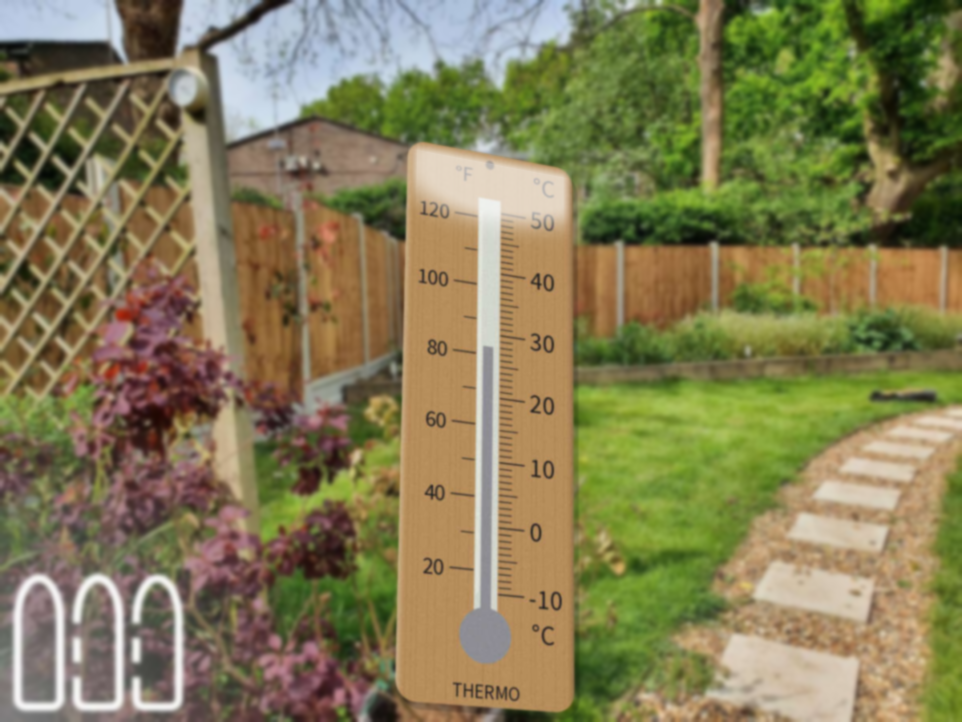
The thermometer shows 28 °C
